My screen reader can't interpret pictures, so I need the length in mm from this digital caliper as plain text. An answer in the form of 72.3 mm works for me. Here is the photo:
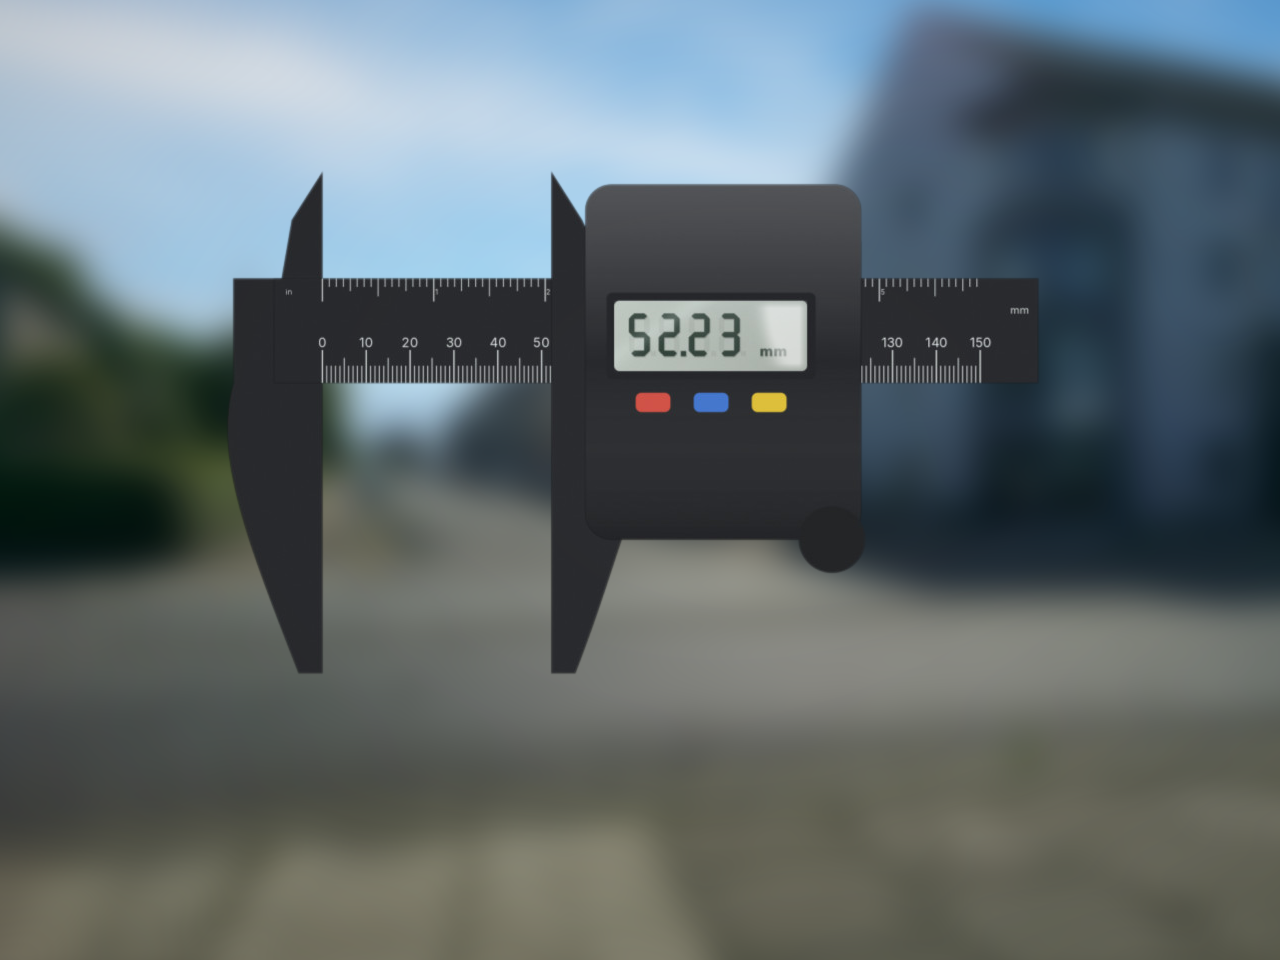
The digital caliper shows 52.23 mm
